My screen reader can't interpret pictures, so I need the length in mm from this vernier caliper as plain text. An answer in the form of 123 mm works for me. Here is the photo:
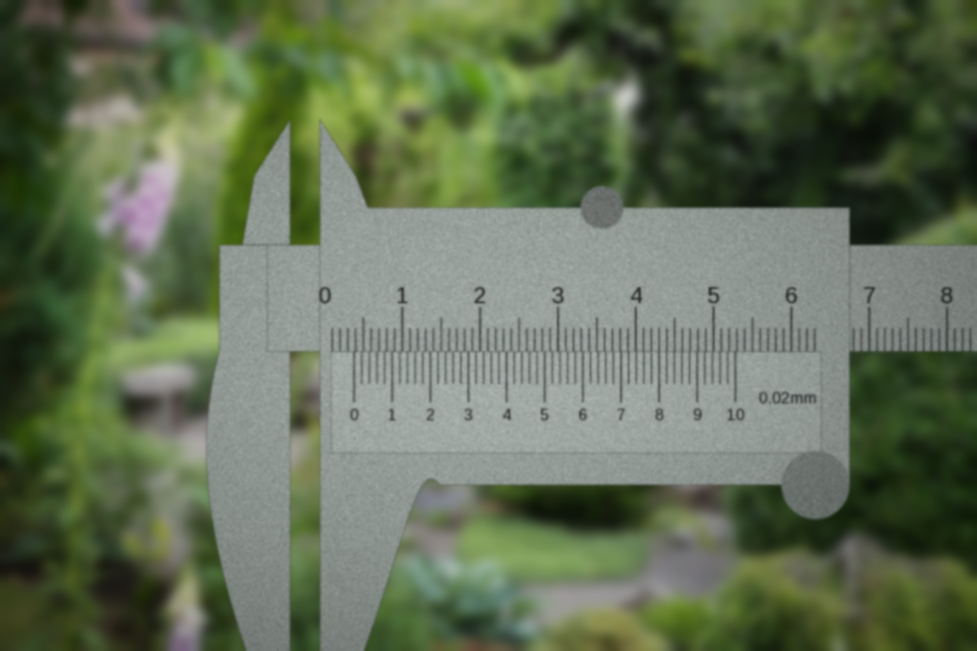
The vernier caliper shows 3.8 mm
